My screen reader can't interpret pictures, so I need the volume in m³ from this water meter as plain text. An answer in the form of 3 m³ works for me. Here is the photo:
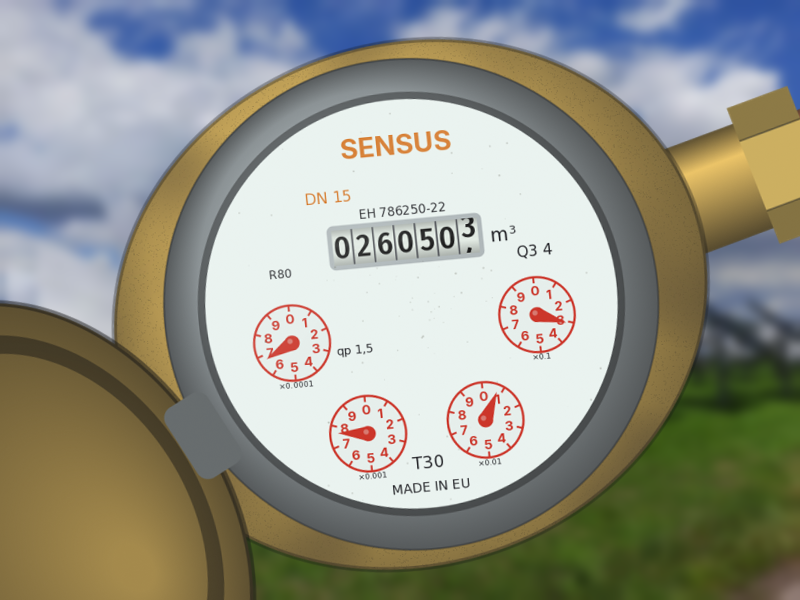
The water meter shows 260503.3076 m³
